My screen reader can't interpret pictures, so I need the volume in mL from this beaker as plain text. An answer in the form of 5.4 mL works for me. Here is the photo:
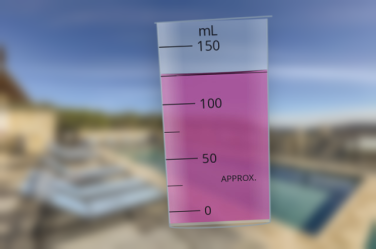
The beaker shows 125 mL
